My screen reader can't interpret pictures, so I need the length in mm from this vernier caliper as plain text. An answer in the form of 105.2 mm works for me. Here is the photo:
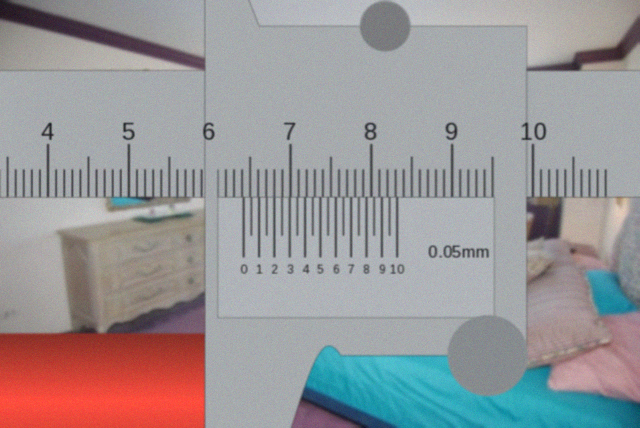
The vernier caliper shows 64.2 mm
